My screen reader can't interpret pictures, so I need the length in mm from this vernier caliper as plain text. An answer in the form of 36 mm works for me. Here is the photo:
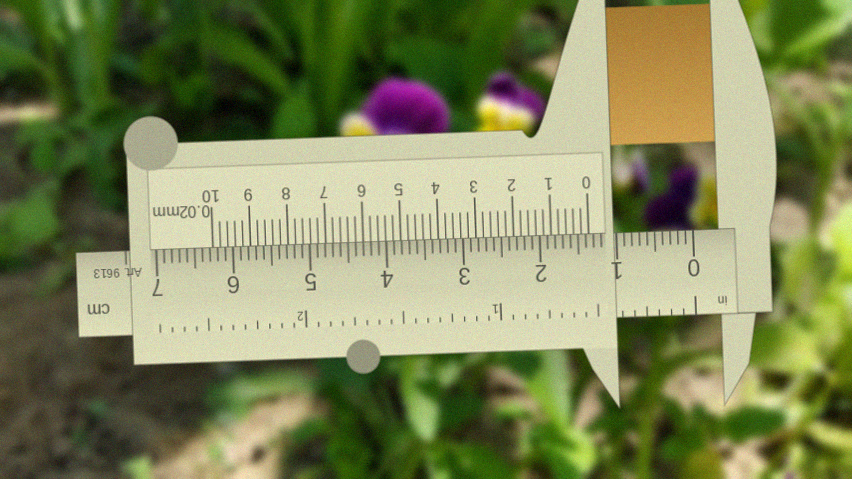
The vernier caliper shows 13.6 mm
